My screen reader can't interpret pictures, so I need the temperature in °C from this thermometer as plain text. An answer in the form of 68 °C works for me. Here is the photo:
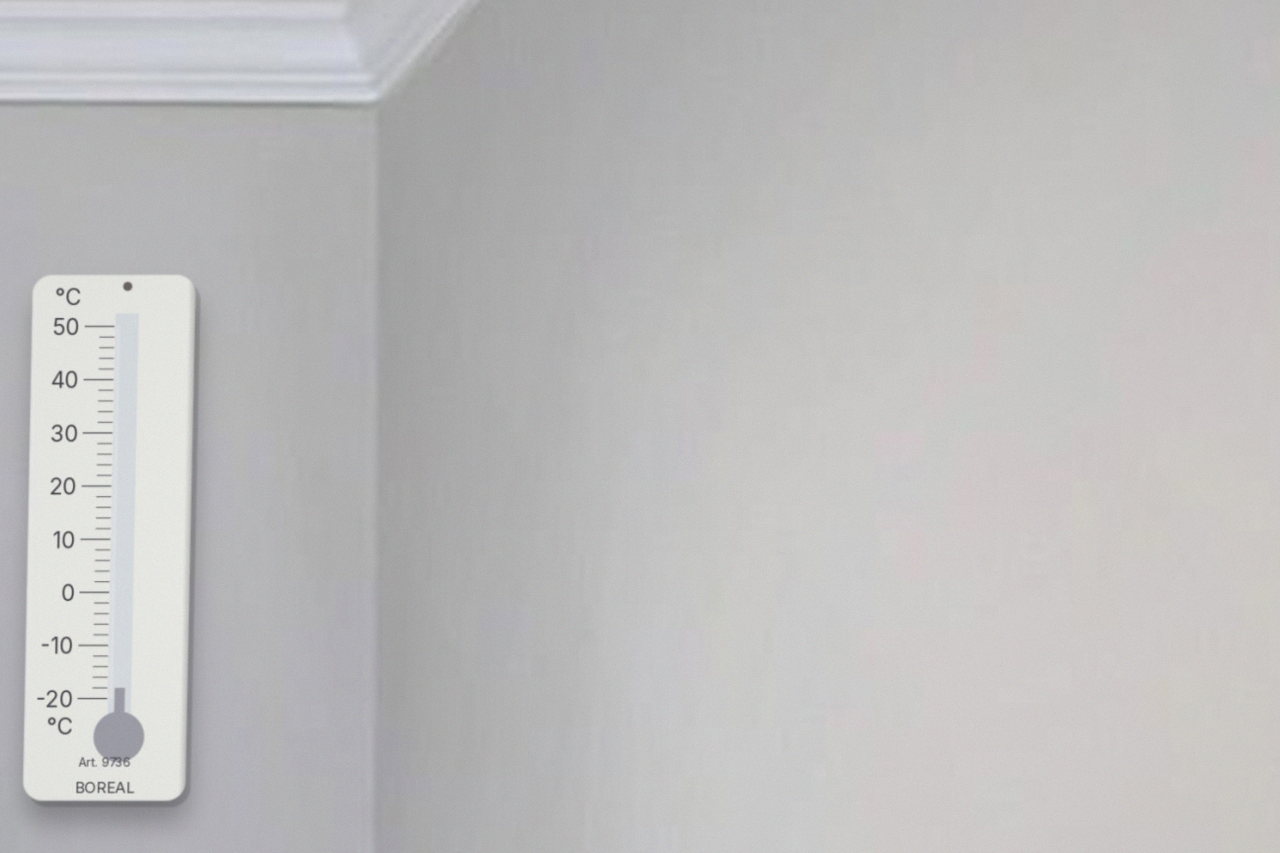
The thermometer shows -18 °C
